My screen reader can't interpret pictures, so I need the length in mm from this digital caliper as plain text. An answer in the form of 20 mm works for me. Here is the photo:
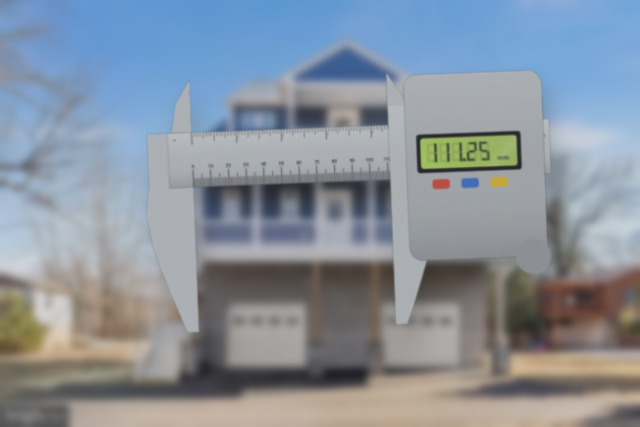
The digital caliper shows 111.25 mm
